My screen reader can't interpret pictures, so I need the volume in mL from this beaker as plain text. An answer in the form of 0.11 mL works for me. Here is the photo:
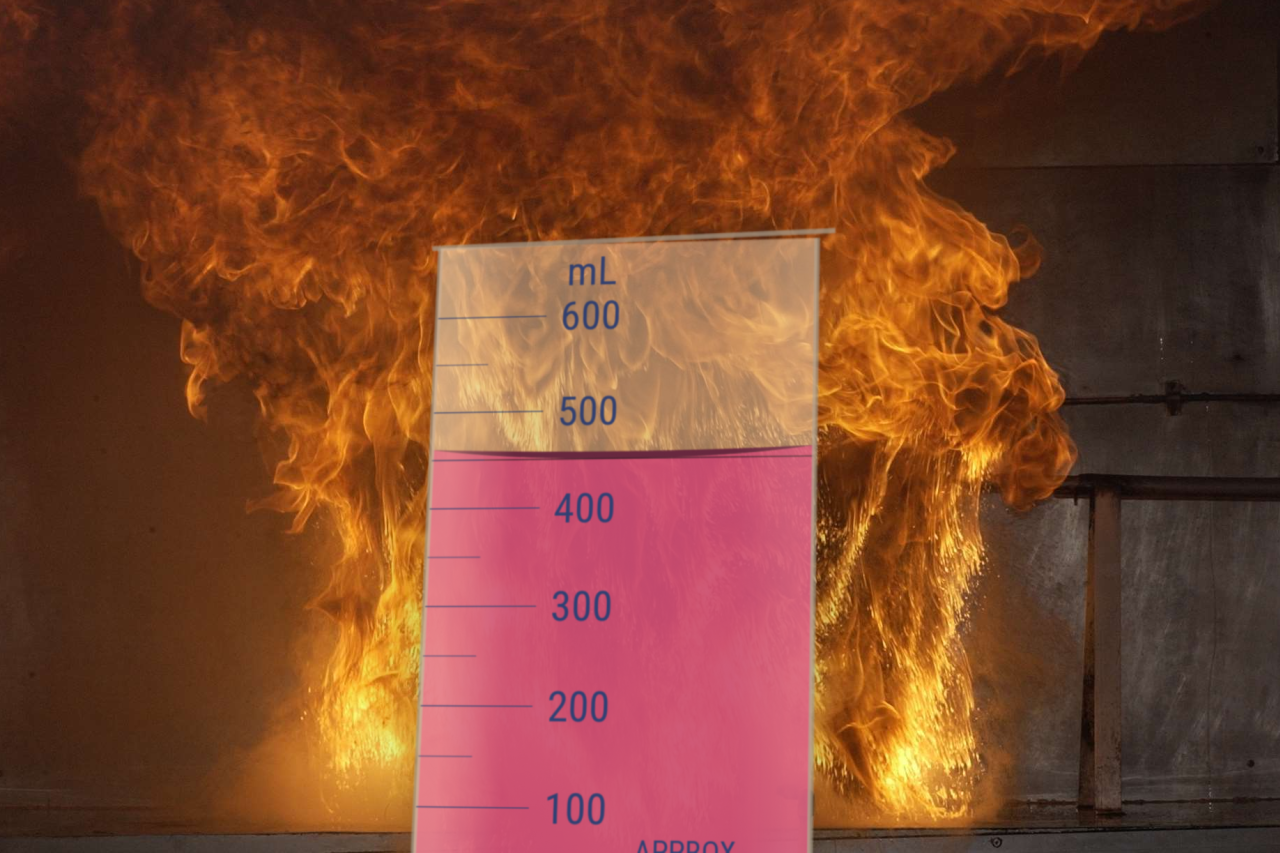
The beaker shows 450 mL
